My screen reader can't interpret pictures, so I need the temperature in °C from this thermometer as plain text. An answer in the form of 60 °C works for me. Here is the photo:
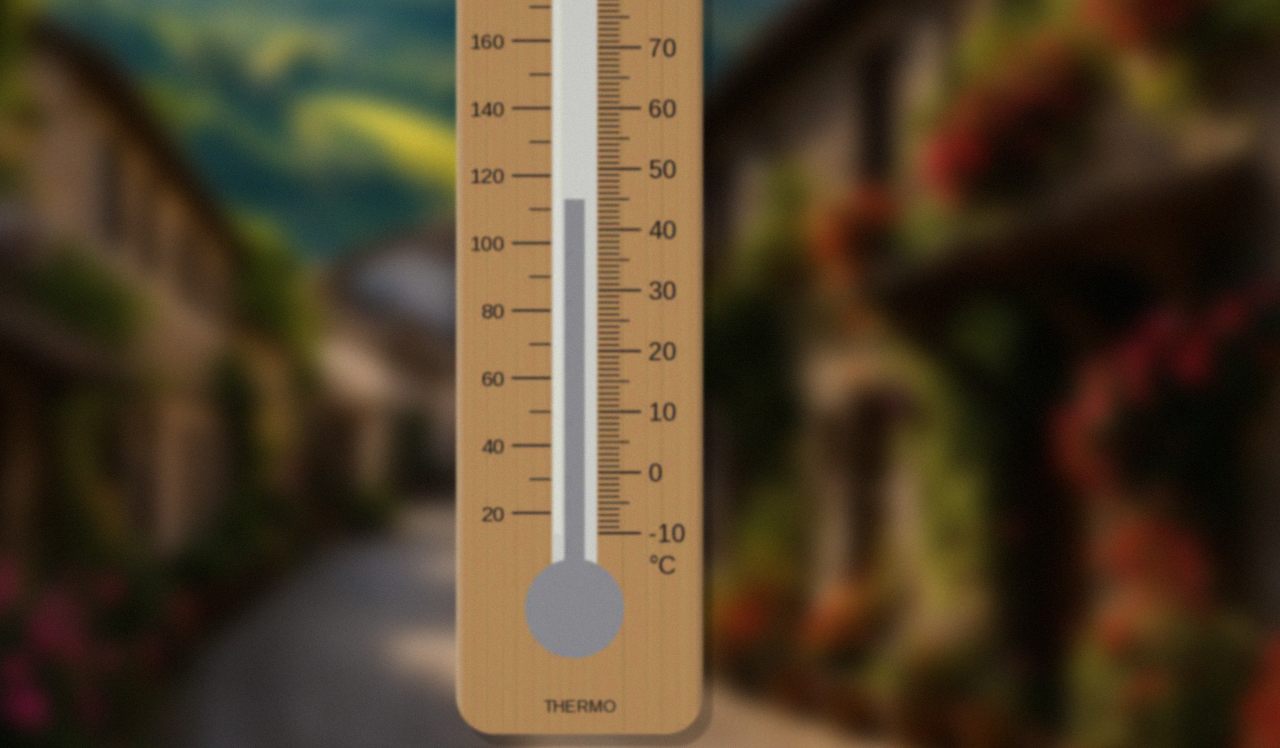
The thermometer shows 45 °C
